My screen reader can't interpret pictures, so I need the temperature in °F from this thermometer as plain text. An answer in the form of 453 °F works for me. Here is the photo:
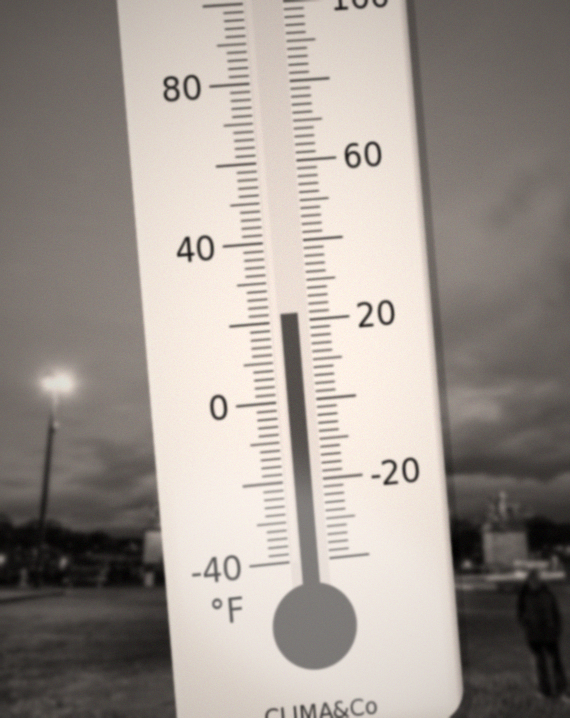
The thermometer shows 22 °F
